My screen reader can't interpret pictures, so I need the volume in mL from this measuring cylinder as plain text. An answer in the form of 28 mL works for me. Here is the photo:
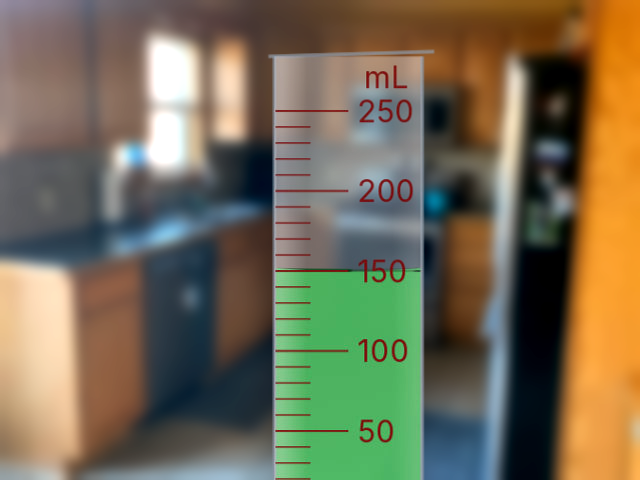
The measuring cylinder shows 150 mL
